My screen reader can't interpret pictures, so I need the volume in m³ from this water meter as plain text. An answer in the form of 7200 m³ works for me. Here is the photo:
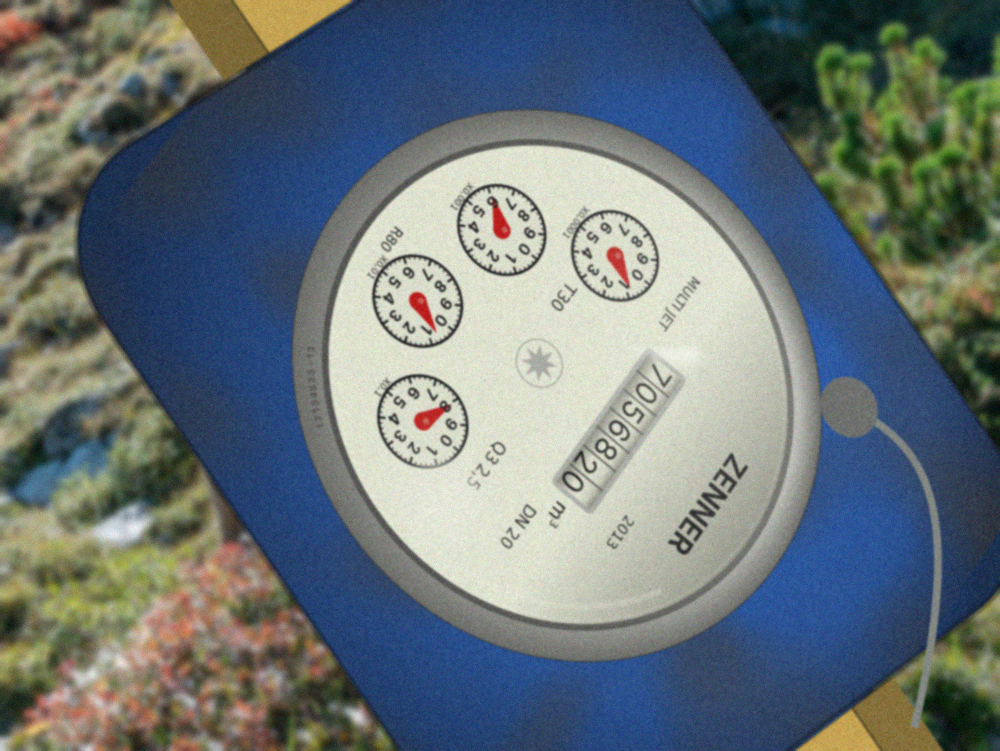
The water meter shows 7056819.8060 m³
